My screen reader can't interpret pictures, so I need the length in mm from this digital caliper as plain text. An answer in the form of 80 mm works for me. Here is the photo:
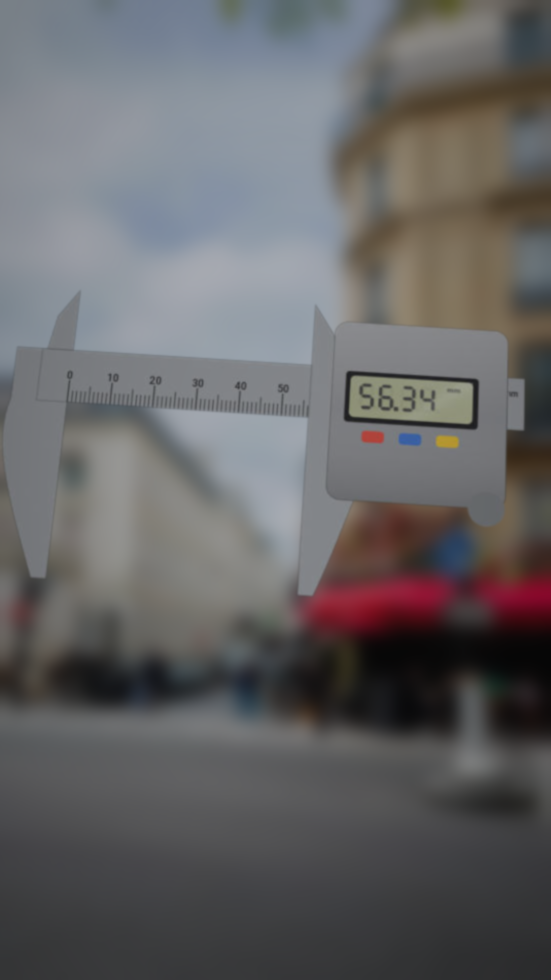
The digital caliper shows 56.34 mm
